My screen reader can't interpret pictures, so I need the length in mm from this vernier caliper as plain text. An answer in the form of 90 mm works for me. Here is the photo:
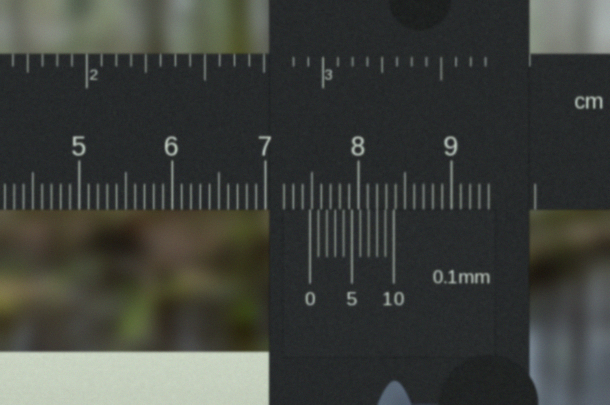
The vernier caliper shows 74.8 mm
